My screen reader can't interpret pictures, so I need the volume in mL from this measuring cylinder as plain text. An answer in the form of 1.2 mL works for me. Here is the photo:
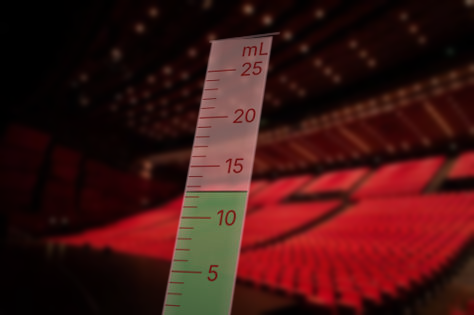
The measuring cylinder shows 12.5 mL
